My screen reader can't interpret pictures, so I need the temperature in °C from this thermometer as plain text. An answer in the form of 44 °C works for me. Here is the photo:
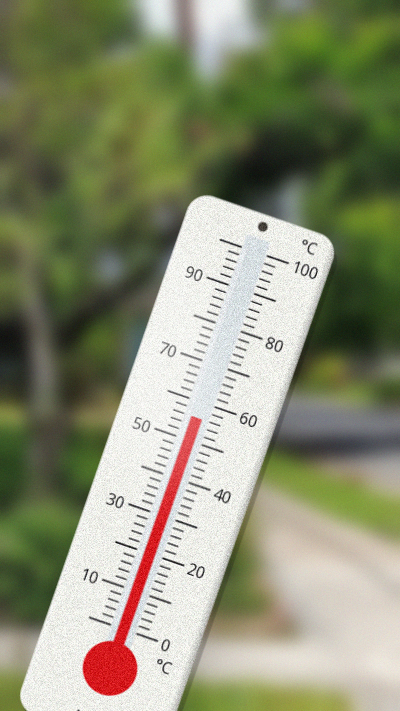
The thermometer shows 56 °C
